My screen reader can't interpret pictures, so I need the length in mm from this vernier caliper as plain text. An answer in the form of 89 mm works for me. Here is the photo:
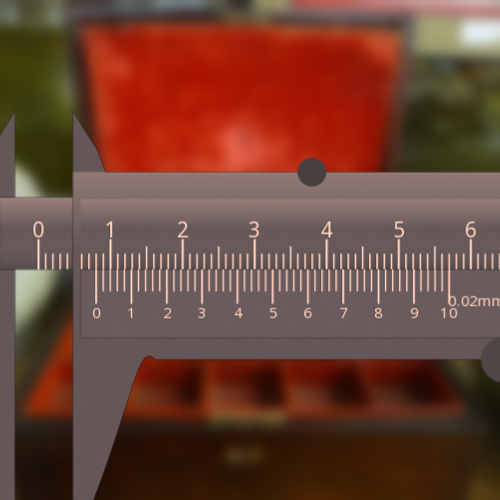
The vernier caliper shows 8.0 mm
